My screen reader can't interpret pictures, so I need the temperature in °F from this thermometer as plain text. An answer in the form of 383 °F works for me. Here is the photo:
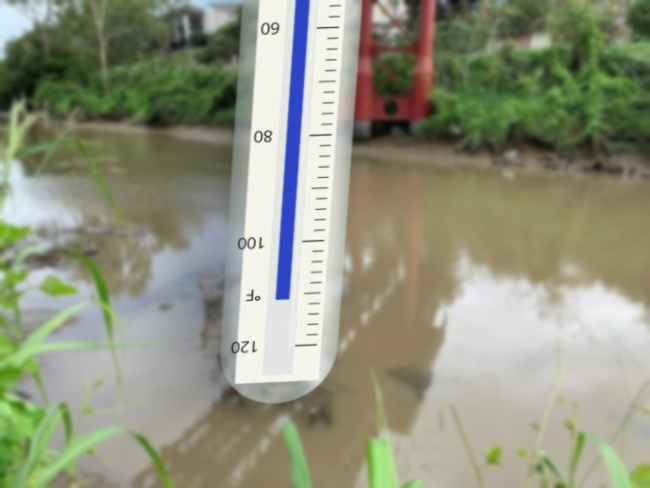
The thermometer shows 111 °F
